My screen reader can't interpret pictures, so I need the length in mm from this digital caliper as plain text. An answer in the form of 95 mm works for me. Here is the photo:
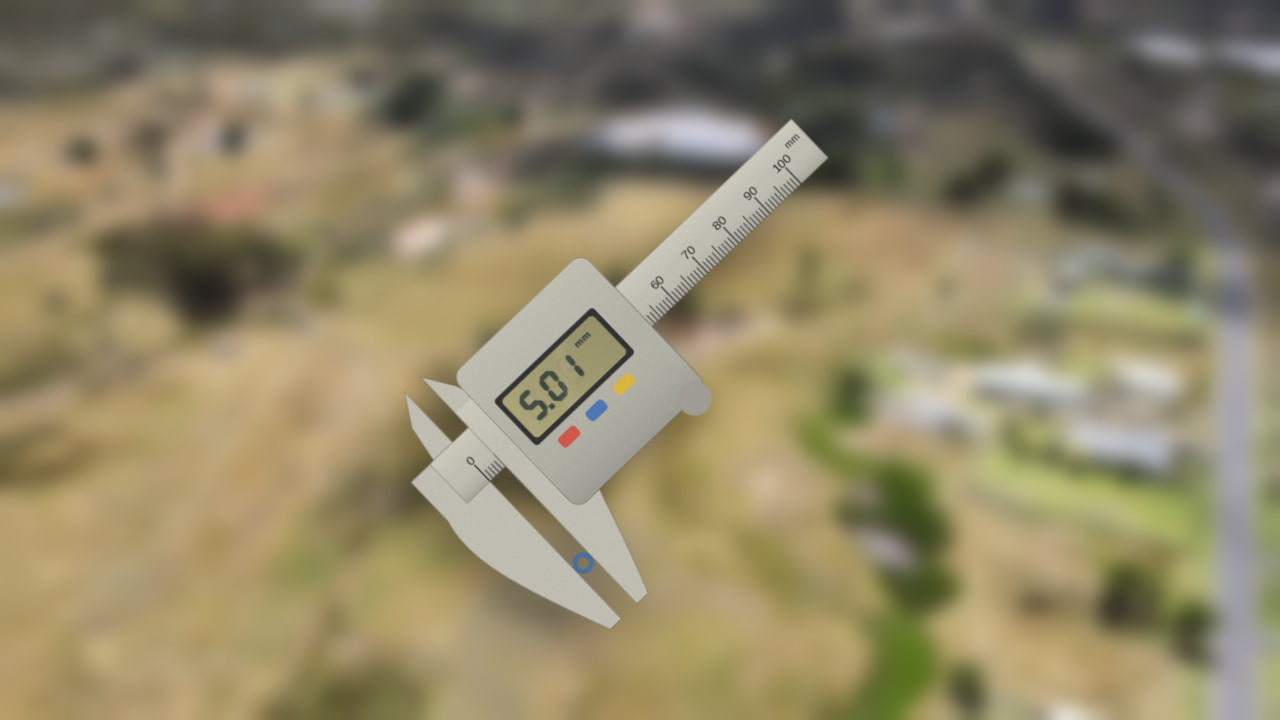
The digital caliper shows 5.01 mm
